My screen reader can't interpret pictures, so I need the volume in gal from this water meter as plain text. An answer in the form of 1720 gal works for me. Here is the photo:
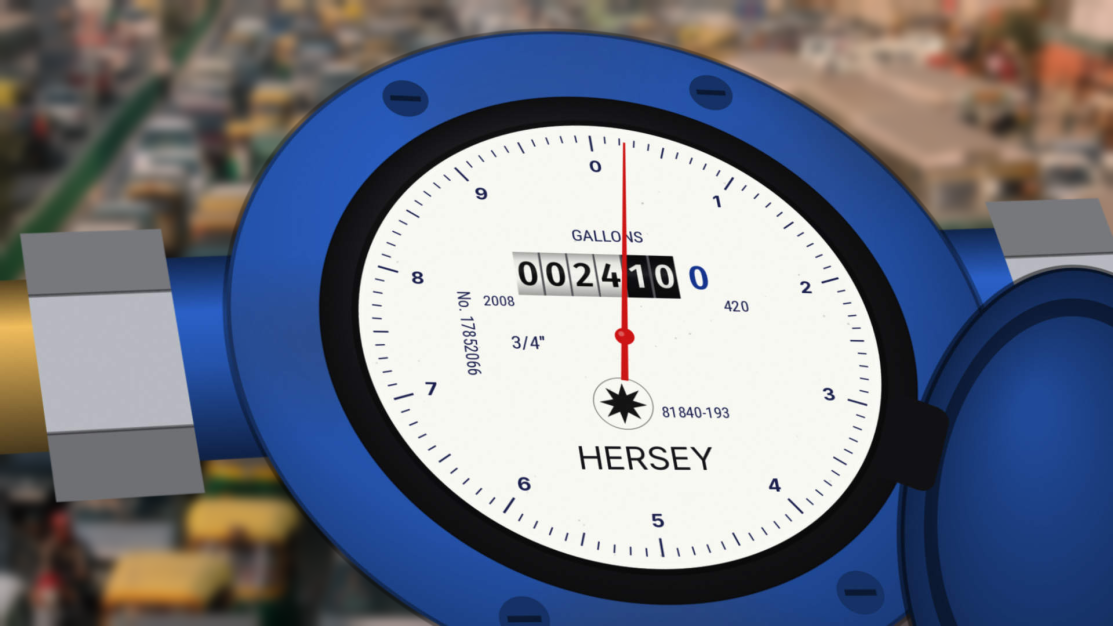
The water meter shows 24100.2 gal
